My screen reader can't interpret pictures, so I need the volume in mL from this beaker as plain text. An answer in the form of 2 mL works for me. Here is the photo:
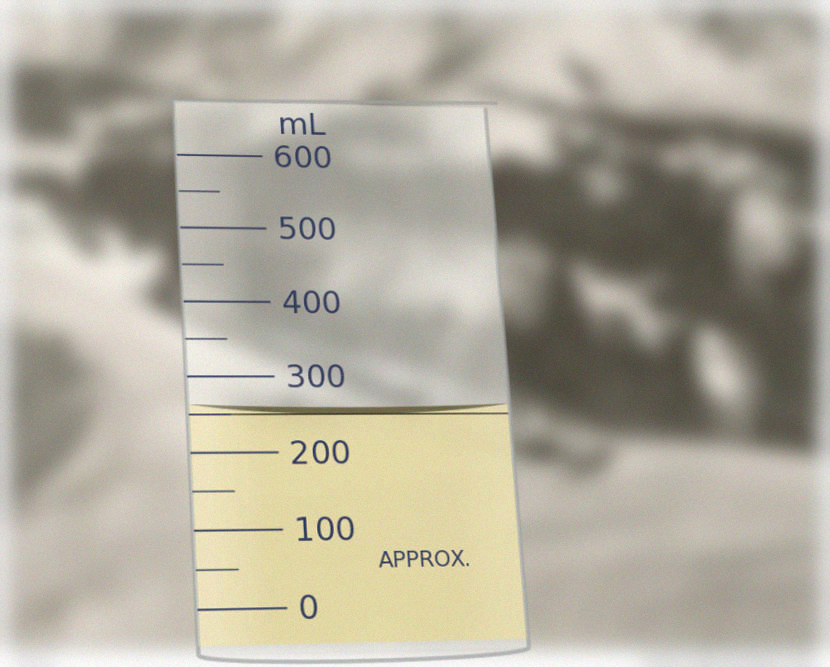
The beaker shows 250 mL
